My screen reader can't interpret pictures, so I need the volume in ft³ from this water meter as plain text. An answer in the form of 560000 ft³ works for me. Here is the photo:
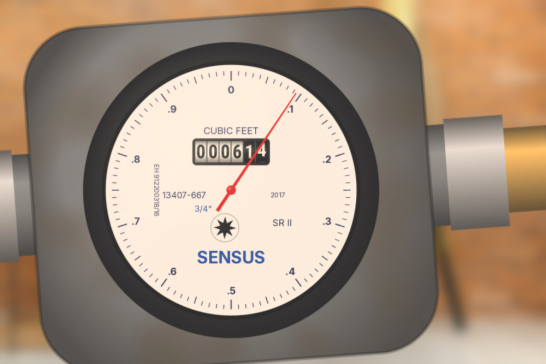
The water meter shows 614.09 ft³
